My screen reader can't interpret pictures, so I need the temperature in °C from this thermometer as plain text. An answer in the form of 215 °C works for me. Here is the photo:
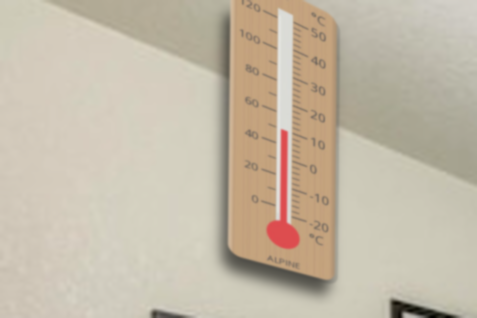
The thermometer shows 10 °C
